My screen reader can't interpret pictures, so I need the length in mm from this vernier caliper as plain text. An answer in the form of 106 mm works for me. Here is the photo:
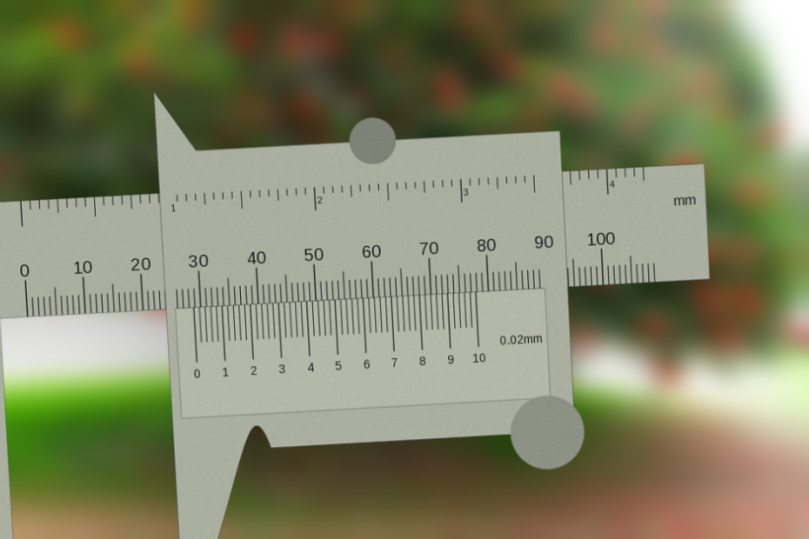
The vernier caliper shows 28.8 mm
